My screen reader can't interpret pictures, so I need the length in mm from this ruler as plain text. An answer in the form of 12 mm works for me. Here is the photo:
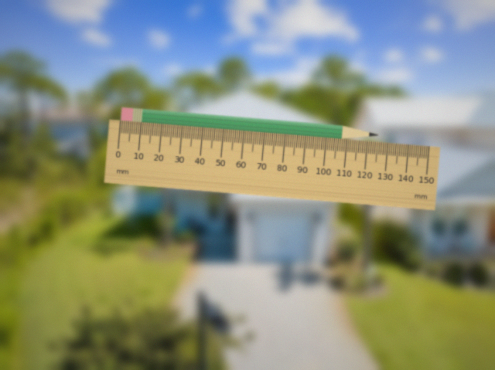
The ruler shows 125 mm
